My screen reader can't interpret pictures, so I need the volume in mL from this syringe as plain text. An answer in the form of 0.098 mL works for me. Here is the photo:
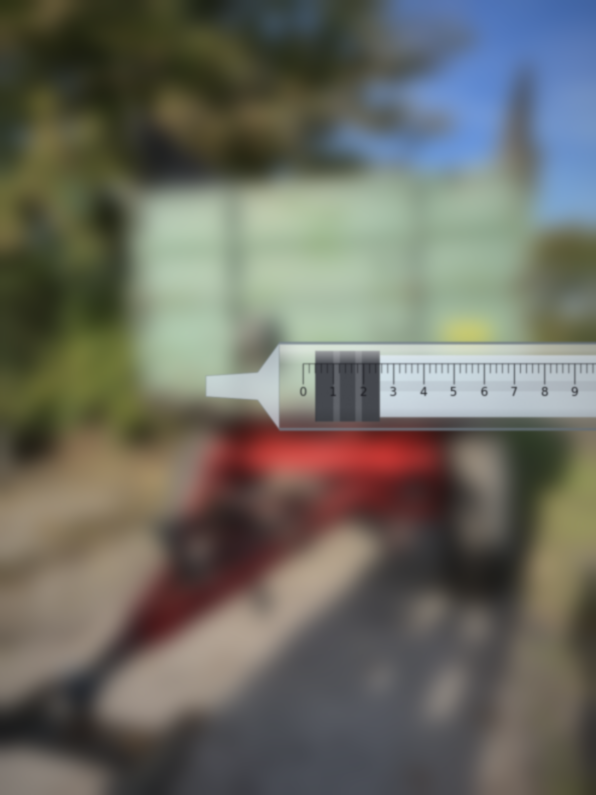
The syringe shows 0.4 mL
